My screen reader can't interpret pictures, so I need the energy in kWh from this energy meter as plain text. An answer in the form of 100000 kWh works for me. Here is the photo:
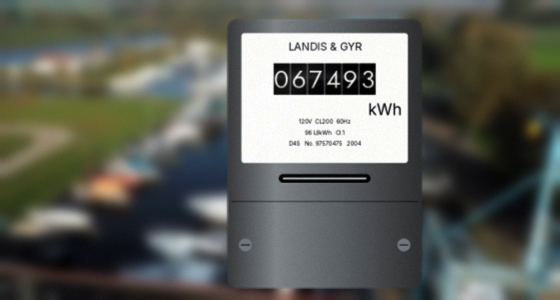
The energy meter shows 67493 kWh
